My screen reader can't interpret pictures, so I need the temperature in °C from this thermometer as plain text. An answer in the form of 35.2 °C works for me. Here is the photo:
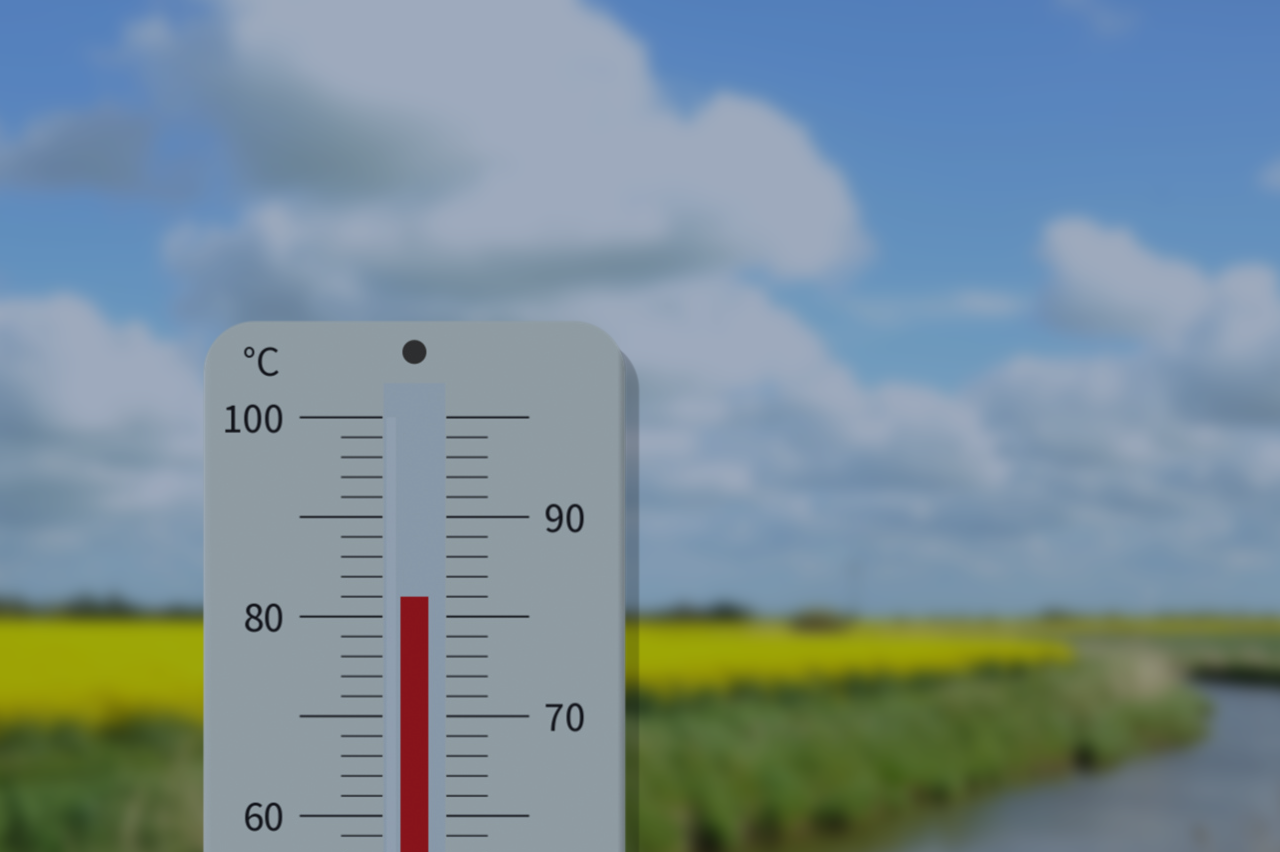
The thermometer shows 82 °C
